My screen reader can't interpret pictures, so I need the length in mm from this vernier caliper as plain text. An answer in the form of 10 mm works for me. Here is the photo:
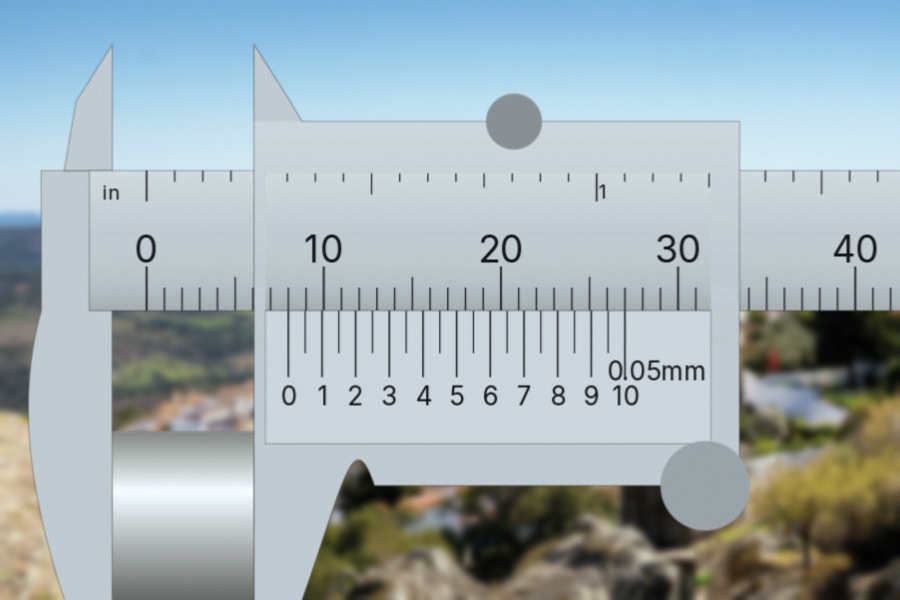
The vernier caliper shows 8.0 mm
